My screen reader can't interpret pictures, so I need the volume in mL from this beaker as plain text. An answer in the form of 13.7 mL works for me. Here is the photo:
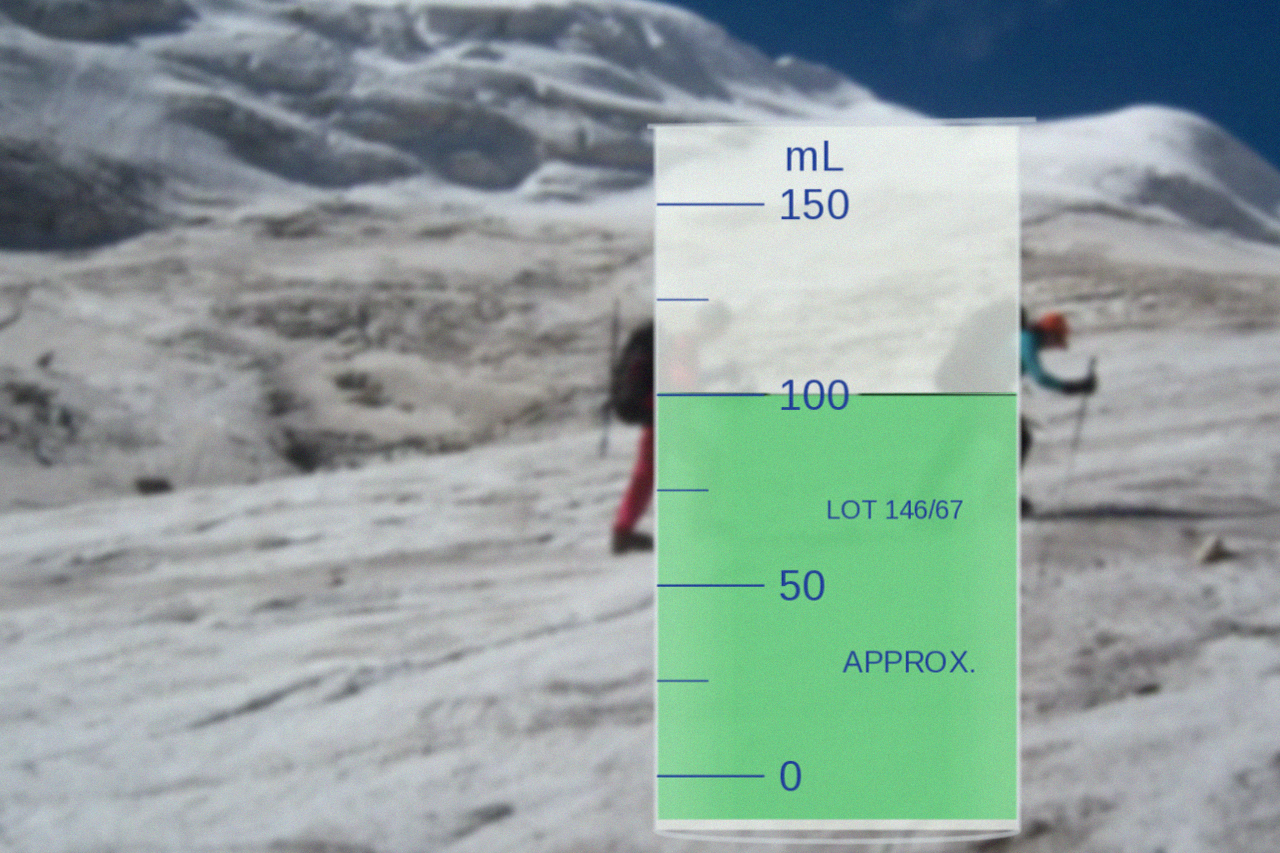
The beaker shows 100 mL
